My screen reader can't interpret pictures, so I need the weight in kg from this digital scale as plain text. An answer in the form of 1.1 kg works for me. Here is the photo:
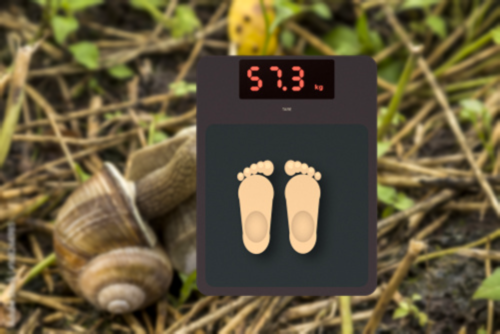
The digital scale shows 57.3 kg
